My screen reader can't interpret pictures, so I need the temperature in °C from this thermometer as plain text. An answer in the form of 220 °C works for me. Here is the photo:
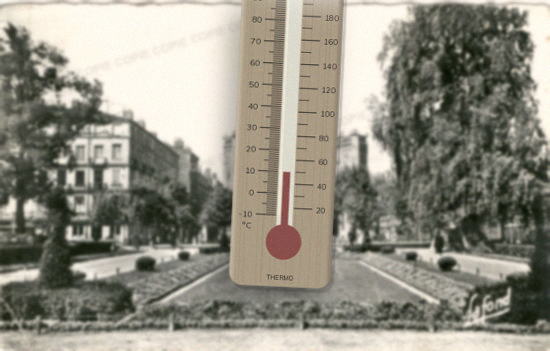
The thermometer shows 10 °C
